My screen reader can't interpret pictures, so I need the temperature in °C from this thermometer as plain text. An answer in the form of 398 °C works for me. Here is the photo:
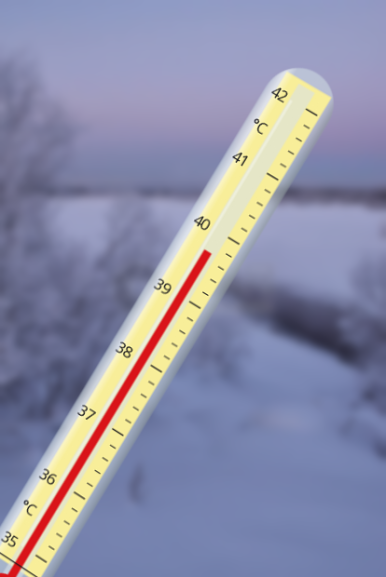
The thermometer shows 39.7 °C
